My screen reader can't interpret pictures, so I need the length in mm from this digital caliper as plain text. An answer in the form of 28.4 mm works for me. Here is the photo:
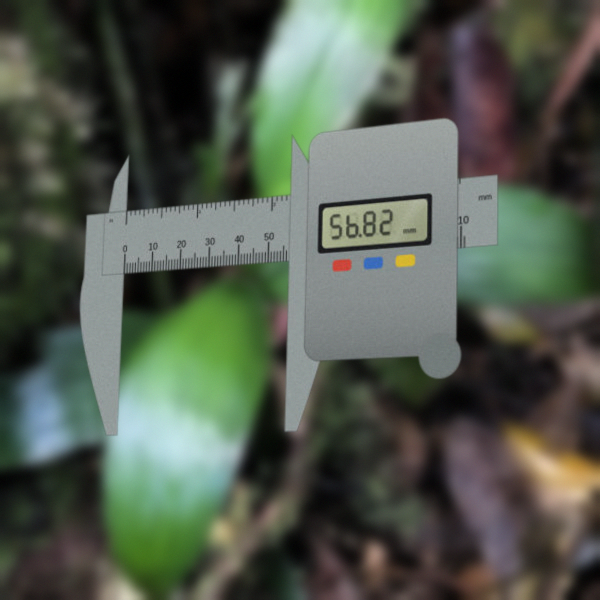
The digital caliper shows 56.82 mm
